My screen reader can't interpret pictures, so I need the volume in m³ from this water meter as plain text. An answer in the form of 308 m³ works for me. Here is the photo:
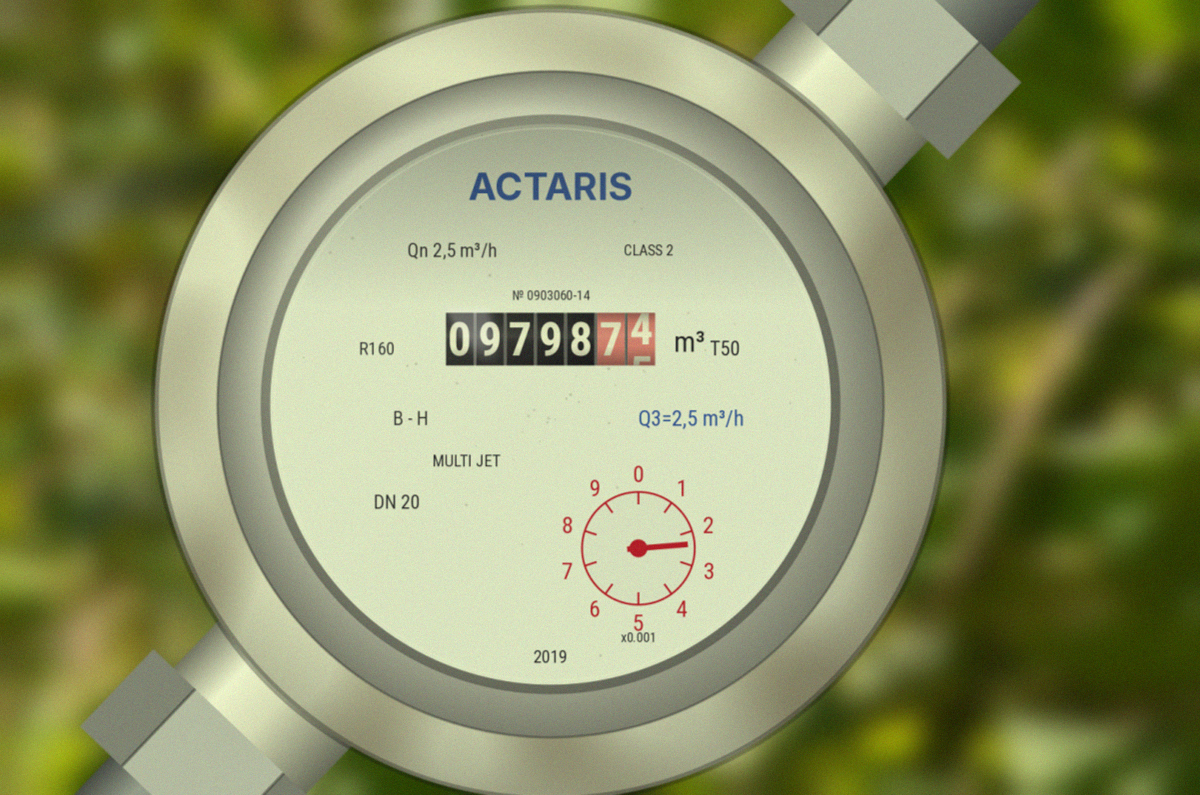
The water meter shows 9798.742 m³
